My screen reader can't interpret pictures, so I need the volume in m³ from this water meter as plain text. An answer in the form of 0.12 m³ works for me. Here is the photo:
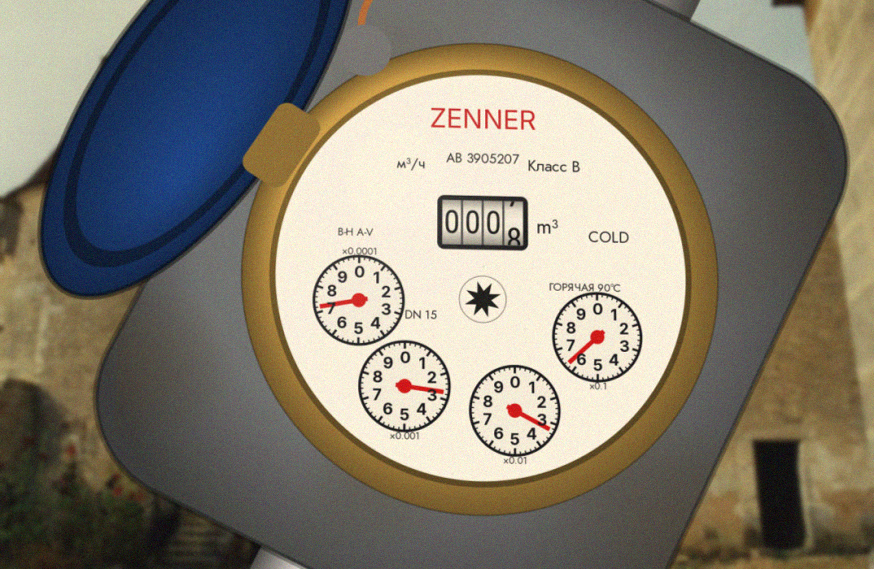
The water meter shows 7.6327 m³
